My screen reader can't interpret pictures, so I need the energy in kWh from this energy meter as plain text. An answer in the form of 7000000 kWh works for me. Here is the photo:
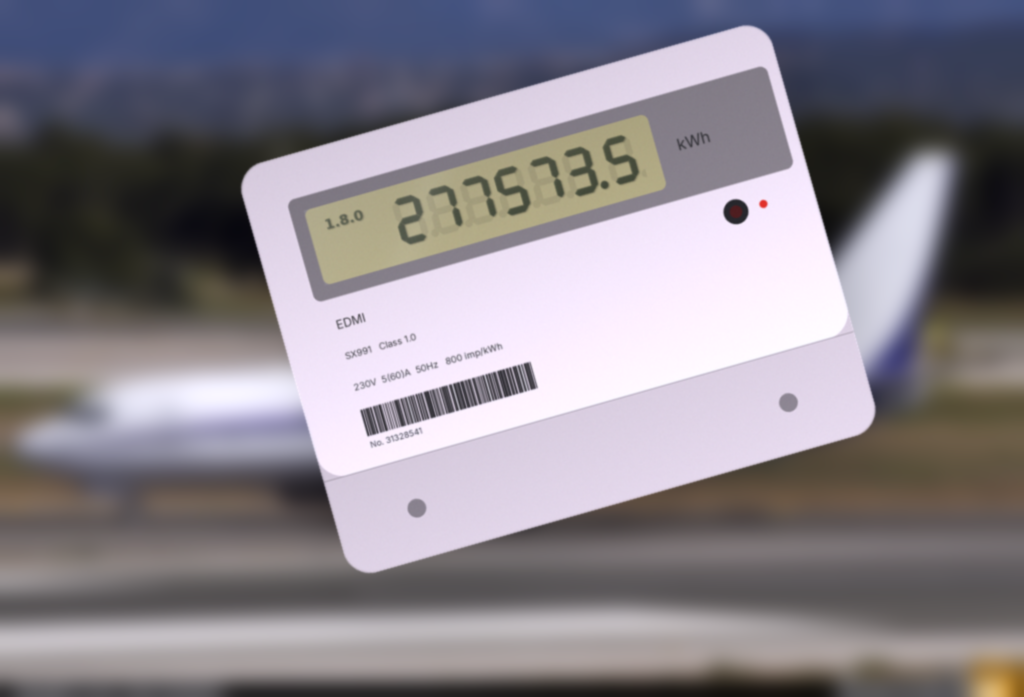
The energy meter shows 277573.5 kWh
